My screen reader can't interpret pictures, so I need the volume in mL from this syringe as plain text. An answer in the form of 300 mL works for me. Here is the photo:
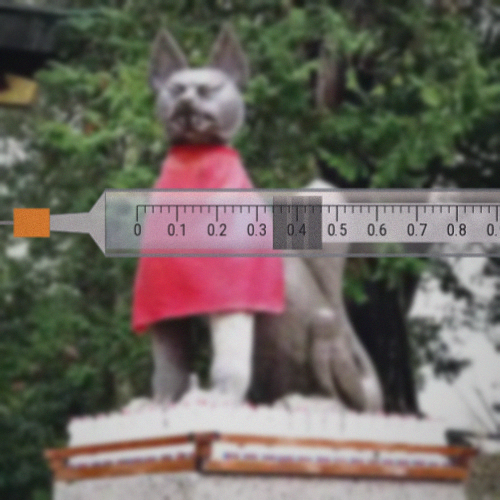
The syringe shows 0.34 mL
